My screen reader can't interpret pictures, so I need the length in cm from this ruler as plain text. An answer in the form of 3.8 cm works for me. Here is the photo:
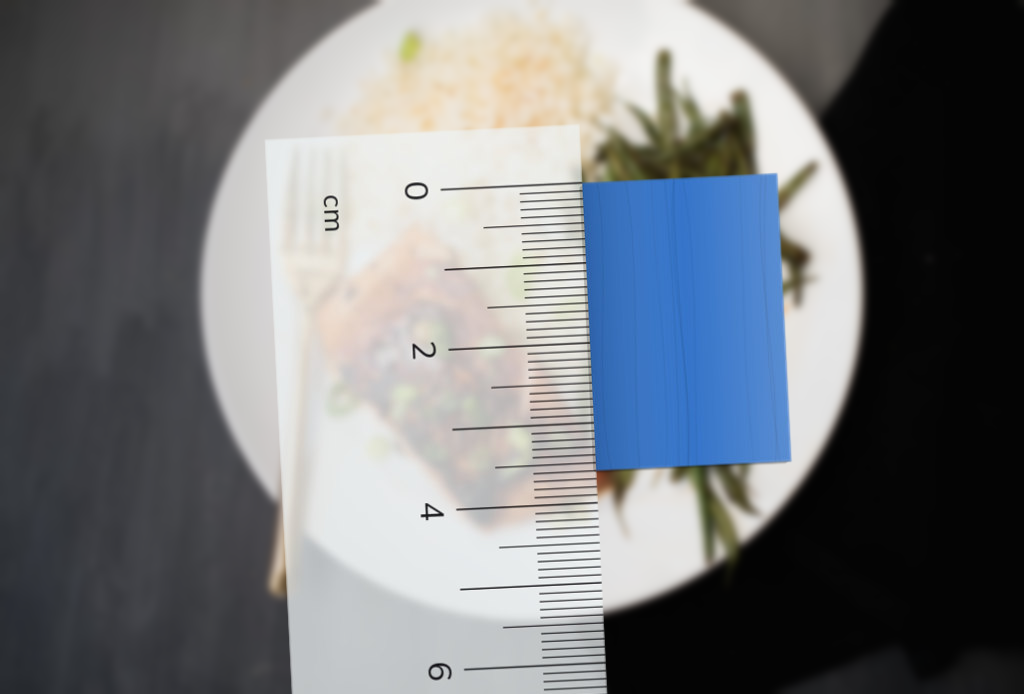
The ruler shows 3.6 cm
